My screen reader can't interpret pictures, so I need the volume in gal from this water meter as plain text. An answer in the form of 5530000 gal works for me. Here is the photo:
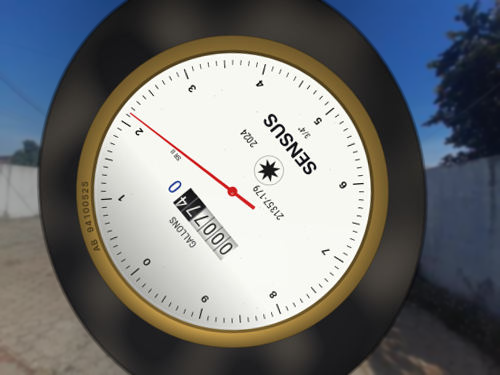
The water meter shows 7742.1 gal
